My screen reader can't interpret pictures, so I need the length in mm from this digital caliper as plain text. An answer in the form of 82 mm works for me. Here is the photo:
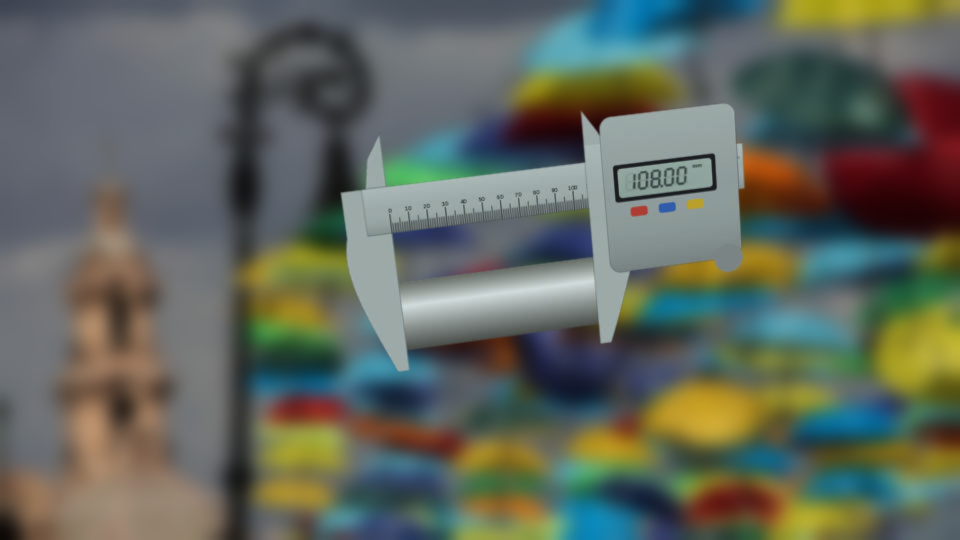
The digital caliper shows 108.00 mm
